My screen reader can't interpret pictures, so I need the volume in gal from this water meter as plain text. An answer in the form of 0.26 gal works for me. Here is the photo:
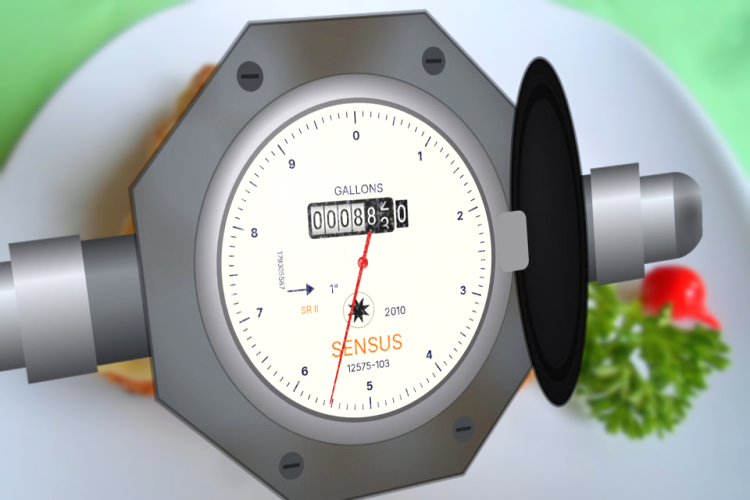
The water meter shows 8825.5 gal
